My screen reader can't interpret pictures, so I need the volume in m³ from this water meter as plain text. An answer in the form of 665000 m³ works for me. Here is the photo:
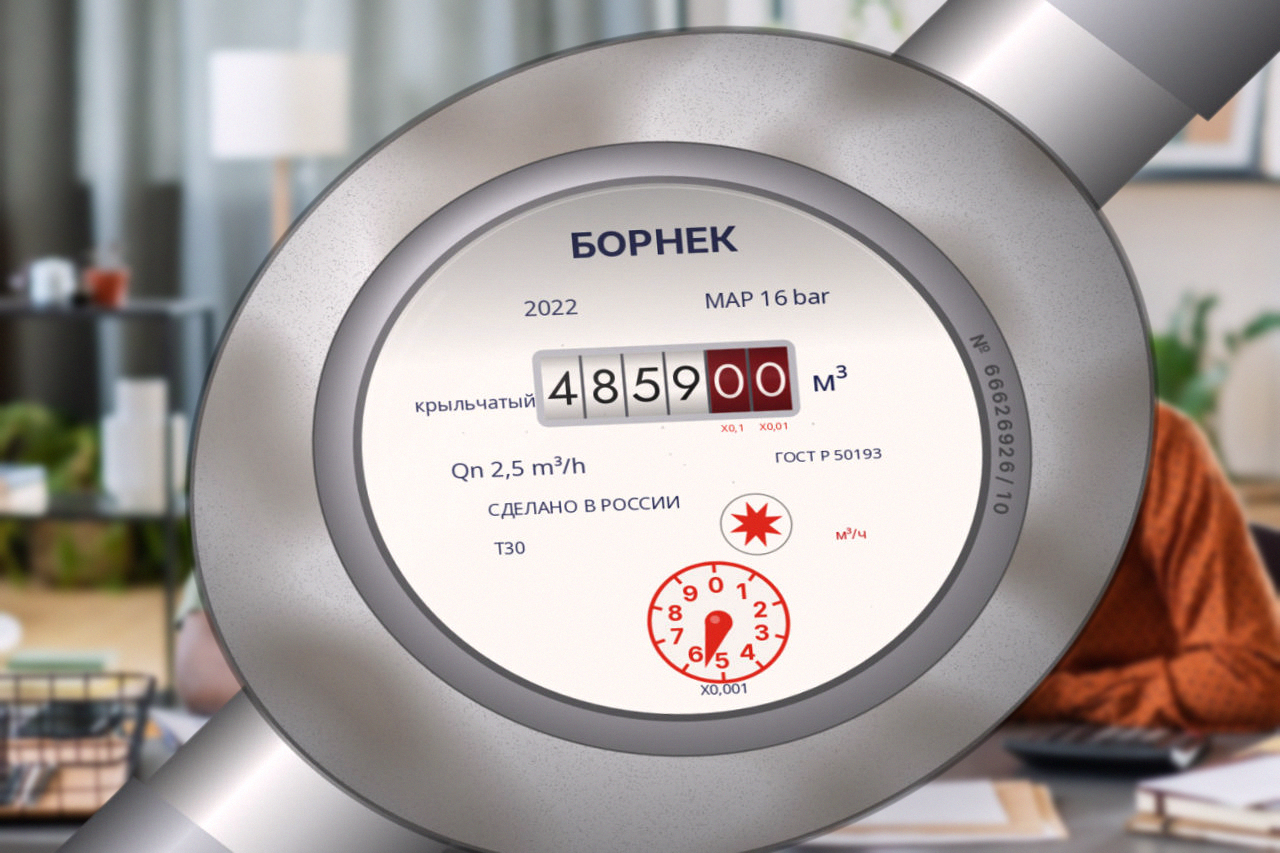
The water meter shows 4859.005 m³
